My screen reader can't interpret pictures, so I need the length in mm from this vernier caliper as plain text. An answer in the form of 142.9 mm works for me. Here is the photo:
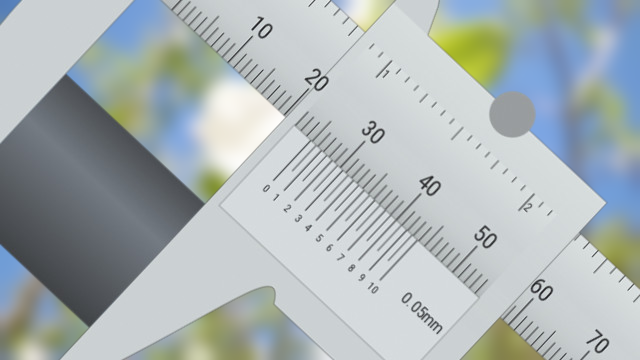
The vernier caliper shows 24.8 mm
